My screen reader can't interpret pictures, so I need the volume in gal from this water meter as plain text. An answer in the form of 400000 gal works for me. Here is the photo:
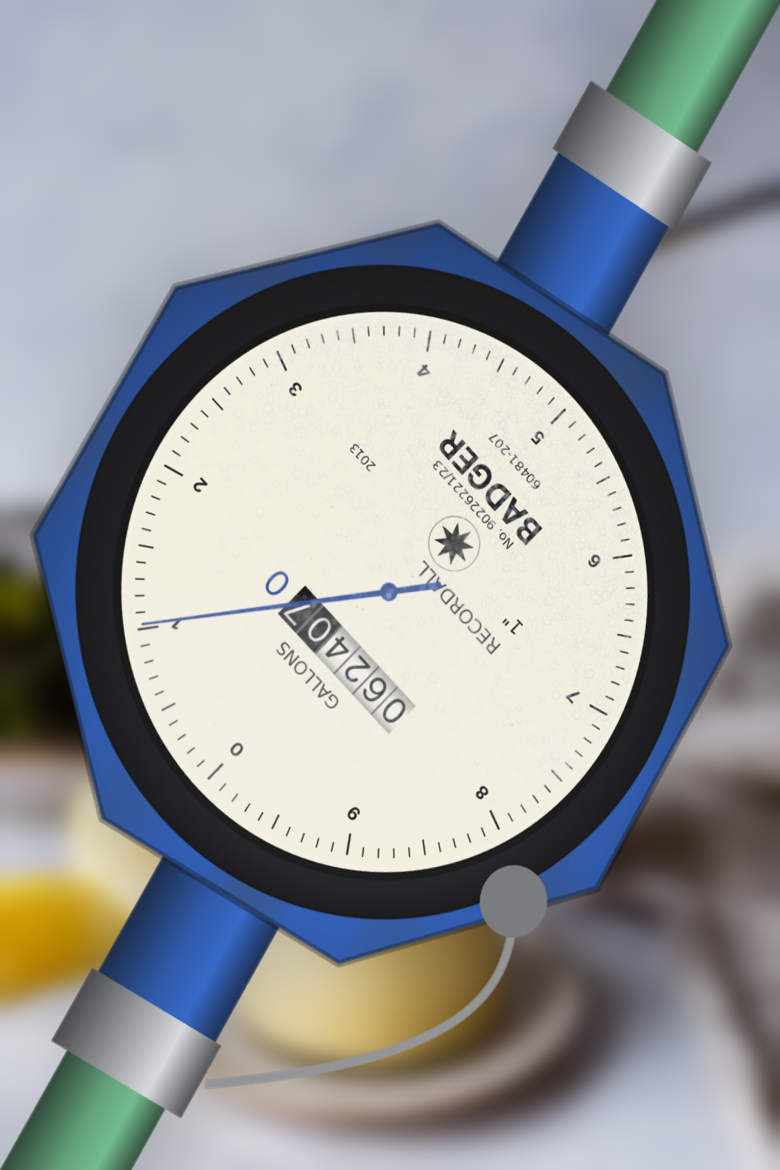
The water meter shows 624071.0 gal
